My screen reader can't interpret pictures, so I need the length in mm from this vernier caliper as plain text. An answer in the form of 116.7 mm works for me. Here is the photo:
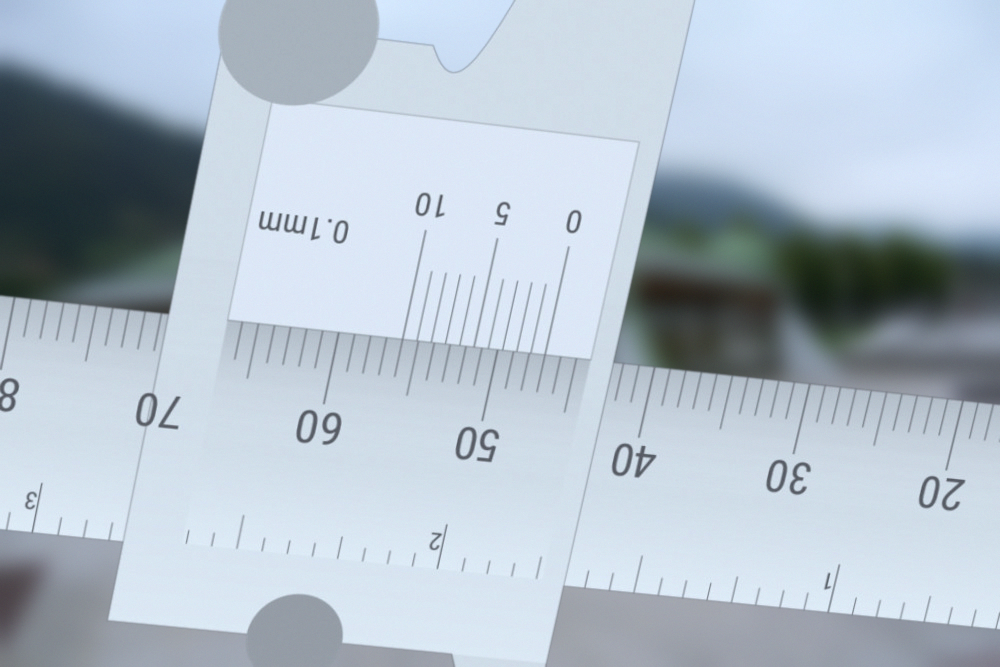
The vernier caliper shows 47.0 mm
